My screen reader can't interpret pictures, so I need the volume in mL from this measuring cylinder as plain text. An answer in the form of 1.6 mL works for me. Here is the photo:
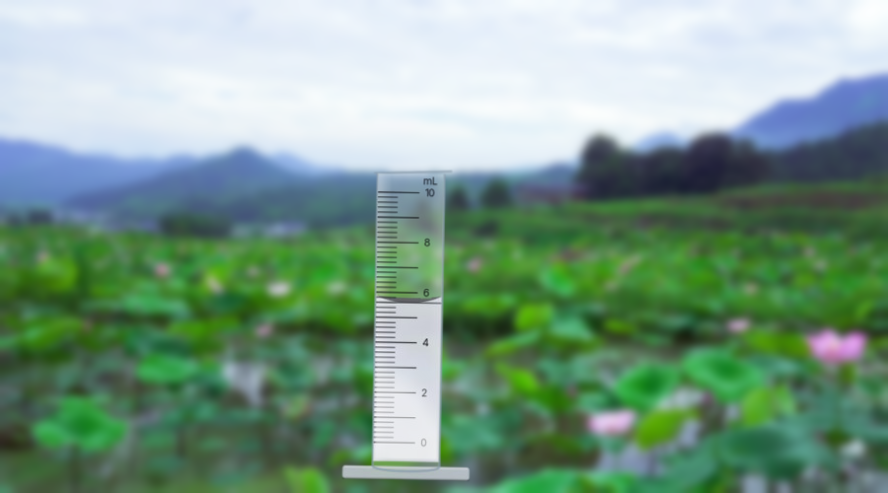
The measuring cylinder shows 5.6 mL
